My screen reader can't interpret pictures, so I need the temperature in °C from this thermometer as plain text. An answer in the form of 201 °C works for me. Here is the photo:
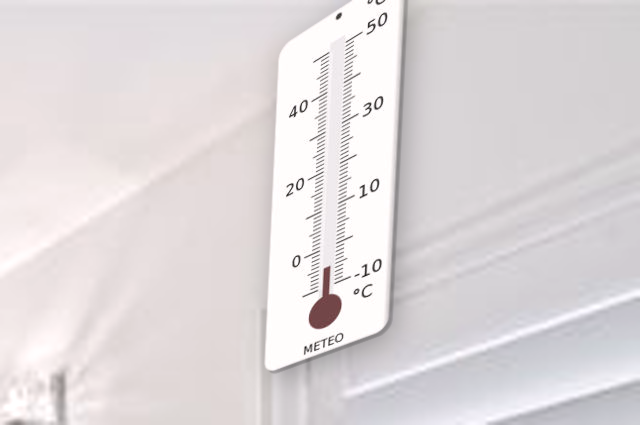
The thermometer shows -5 °C
